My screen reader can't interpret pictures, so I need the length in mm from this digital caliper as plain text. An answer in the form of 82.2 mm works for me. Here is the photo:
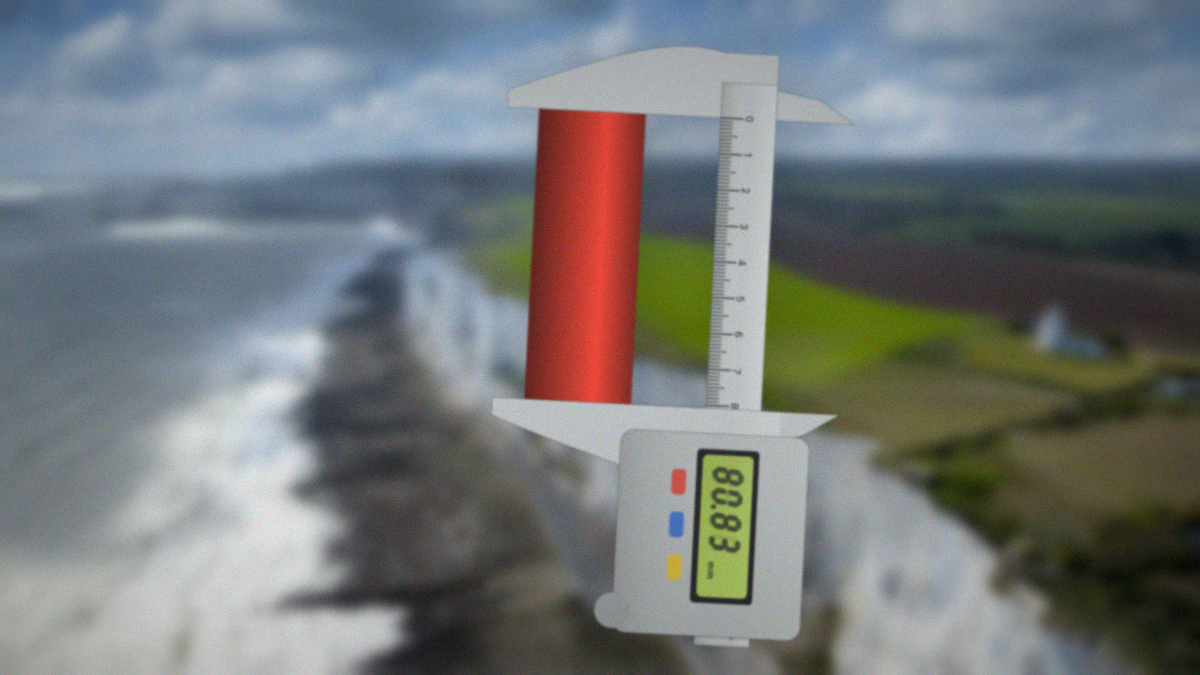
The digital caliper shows 80.83 mm
